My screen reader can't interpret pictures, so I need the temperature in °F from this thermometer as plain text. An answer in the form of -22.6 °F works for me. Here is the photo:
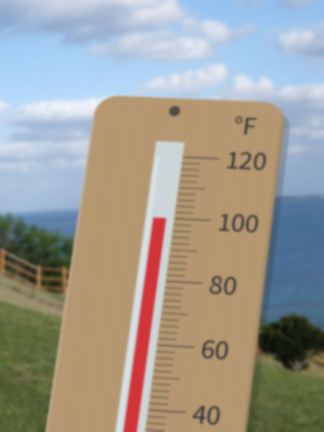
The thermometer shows 100 °F
